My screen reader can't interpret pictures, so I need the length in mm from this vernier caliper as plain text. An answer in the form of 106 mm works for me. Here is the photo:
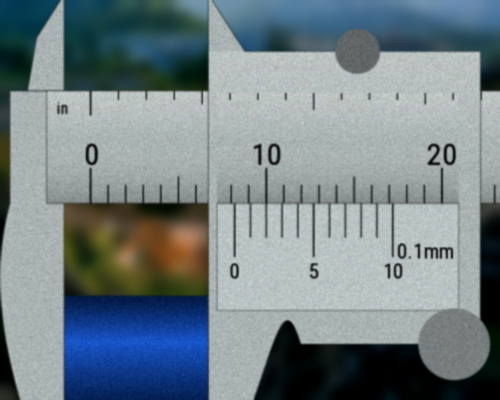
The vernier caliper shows 8.2 mm
